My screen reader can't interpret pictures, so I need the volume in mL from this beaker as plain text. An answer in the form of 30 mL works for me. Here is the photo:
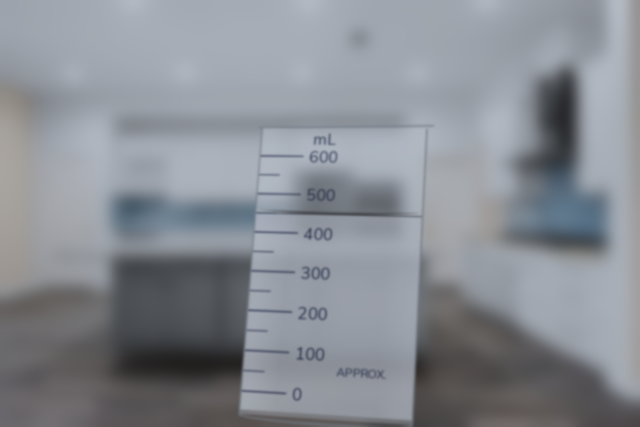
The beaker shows 450 mL
